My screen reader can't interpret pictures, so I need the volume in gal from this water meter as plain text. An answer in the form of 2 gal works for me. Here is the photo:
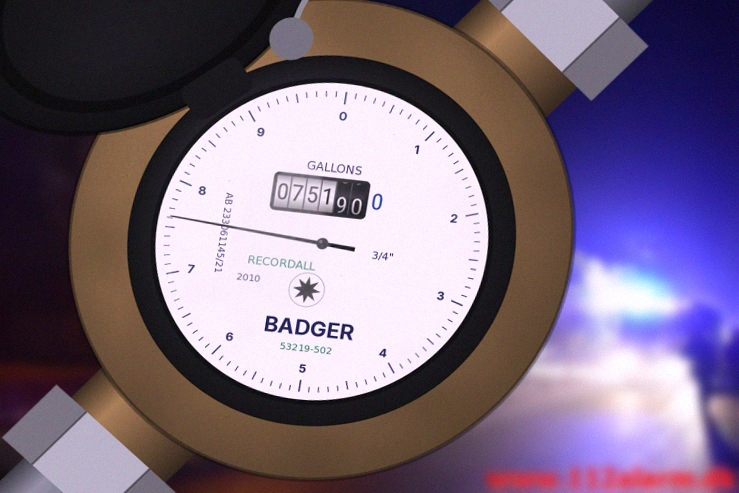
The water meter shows 751897.6 gal
